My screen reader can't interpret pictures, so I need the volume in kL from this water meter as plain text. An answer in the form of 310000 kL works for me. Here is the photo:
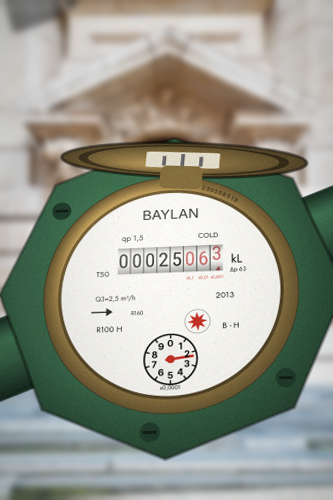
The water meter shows 25.0632 kL
